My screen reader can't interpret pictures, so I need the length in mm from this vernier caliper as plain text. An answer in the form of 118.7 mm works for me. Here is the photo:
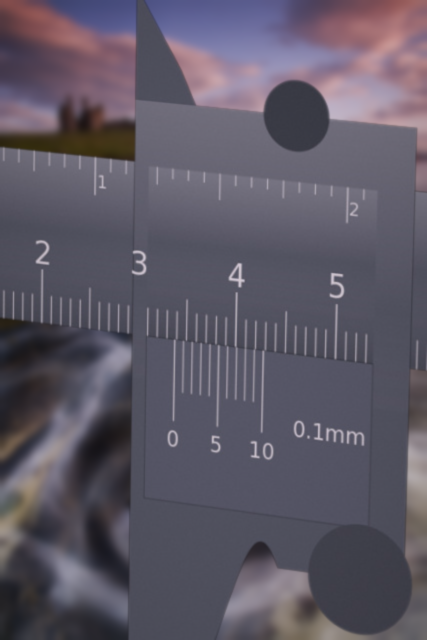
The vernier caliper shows 33.8 mm
